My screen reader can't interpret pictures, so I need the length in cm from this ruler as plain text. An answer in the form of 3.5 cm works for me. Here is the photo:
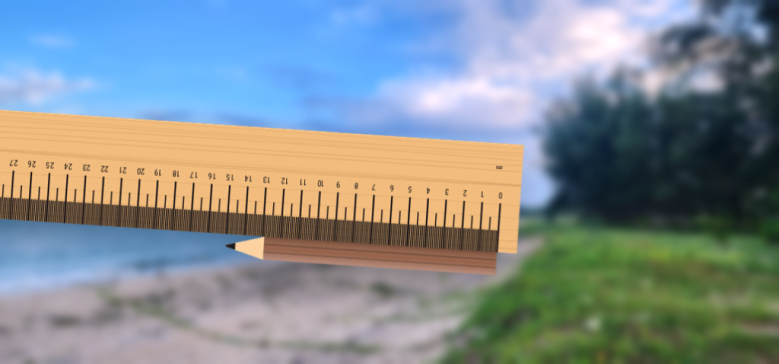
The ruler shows 15 cm
